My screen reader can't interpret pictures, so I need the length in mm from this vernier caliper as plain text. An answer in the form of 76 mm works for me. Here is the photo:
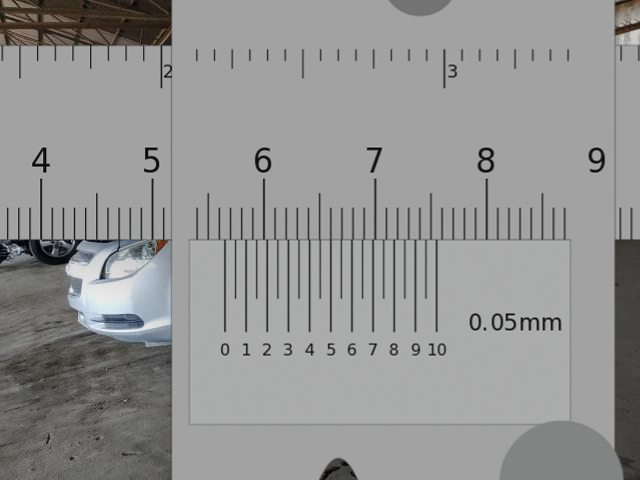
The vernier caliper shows 56.5 mm
